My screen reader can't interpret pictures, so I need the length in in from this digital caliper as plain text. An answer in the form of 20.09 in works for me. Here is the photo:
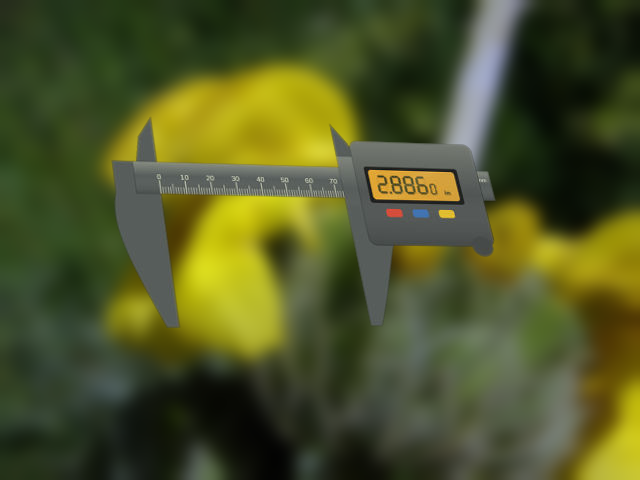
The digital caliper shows 2.8860 in
